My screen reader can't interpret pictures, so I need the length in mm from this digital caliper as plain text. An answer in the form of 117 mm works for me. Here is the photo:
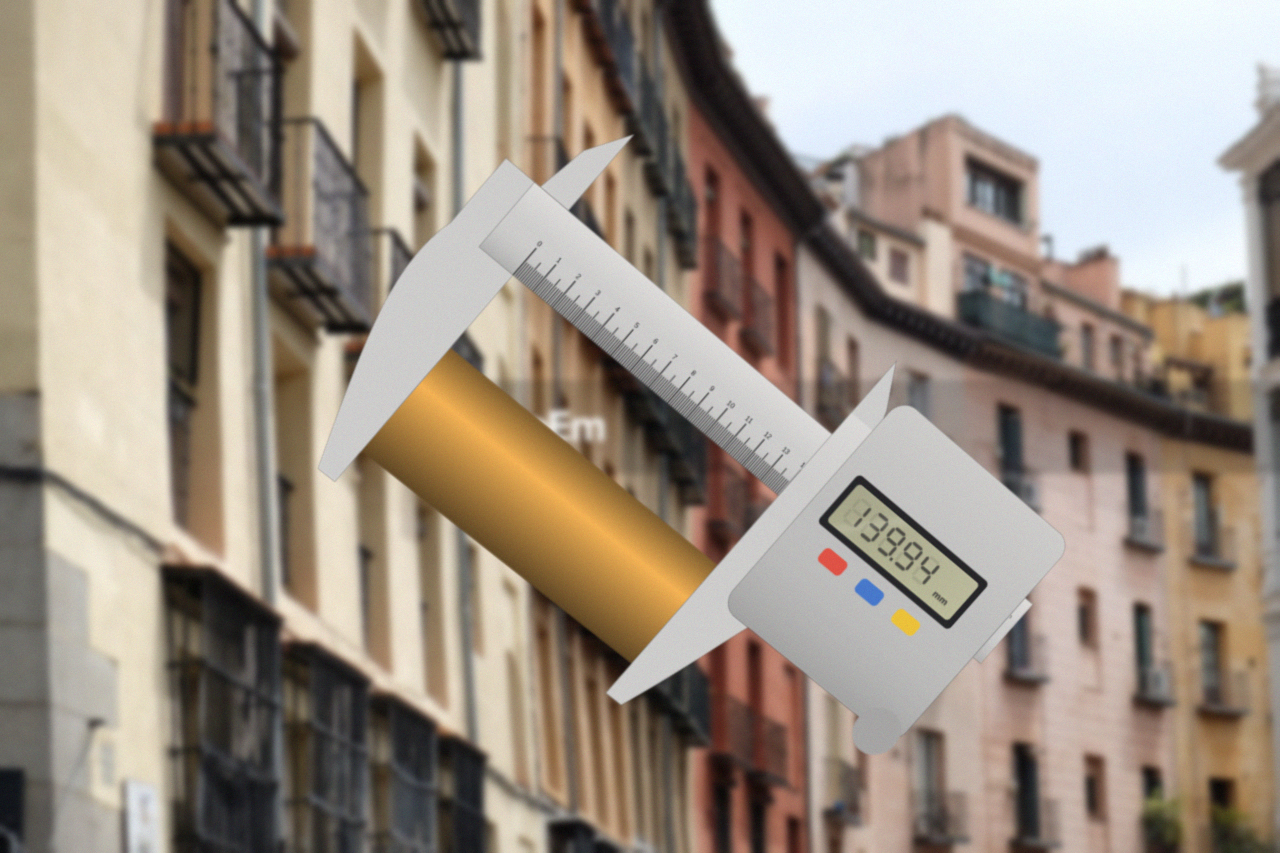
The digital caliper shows 139.94 mm
